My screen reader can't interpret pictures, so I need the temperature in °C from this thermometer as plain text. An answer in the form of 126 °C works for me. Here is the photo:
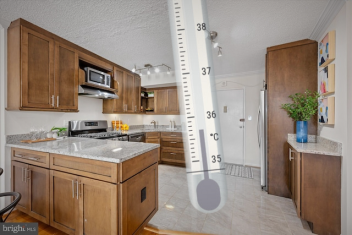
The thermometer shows 35.7 °C
